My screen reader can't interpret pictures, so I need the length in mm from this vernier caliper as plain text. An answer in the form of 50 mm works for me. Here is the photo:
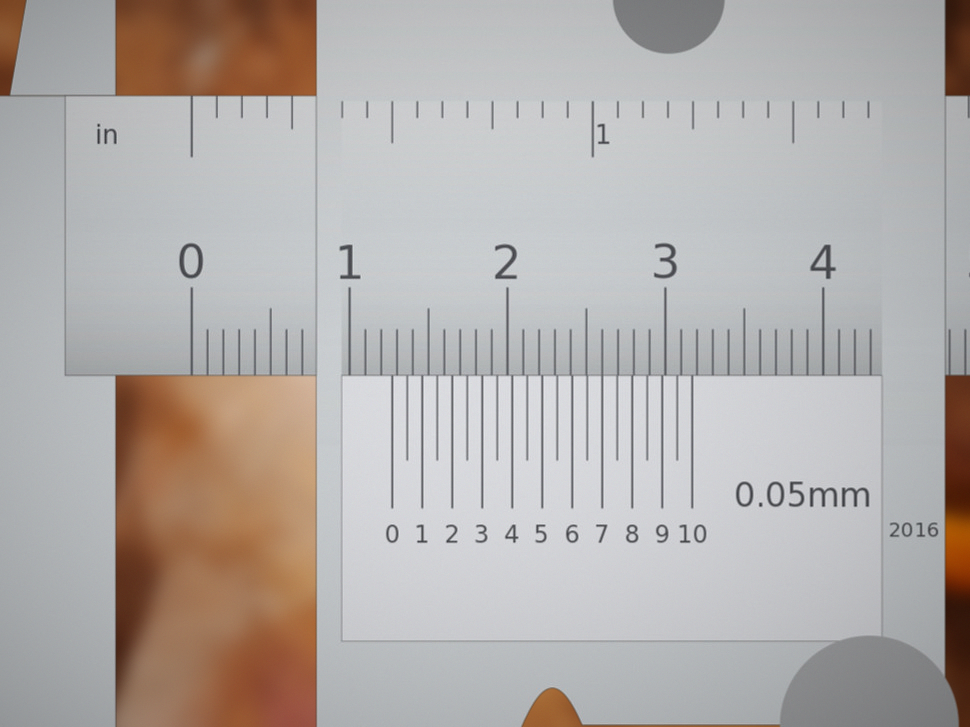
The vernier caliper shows 12.7 mm
